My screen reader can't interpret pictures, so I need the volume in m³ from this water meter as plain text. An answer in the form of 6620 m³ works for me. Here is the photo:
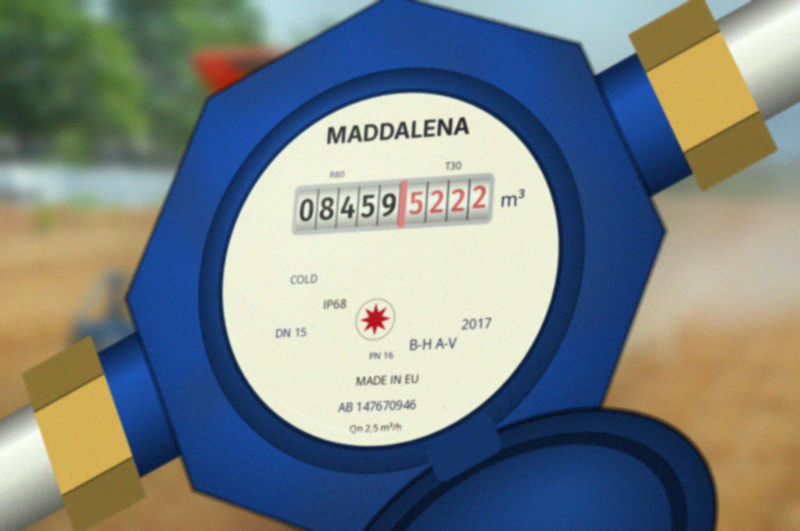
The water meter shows 8459.5222 m³
